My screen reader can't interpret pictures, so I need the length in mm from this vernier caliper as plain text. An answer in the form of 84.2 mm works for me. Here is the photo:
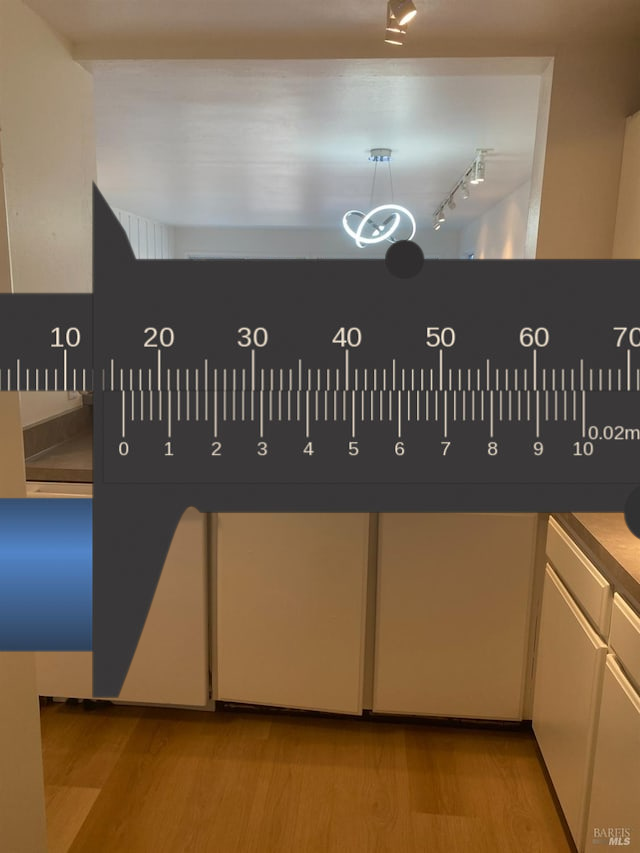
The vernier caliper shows 16.2 mm
